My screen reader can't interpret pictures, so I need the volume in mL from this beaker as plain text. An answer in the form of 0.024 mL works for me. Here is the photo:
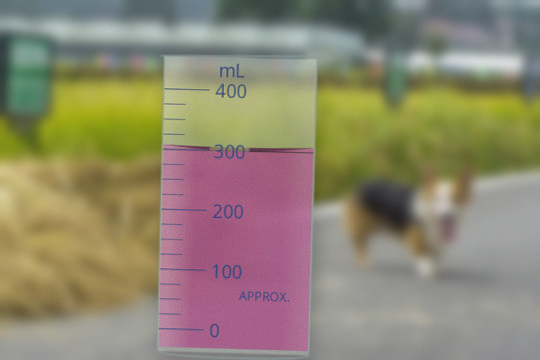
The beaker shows 300 mL
